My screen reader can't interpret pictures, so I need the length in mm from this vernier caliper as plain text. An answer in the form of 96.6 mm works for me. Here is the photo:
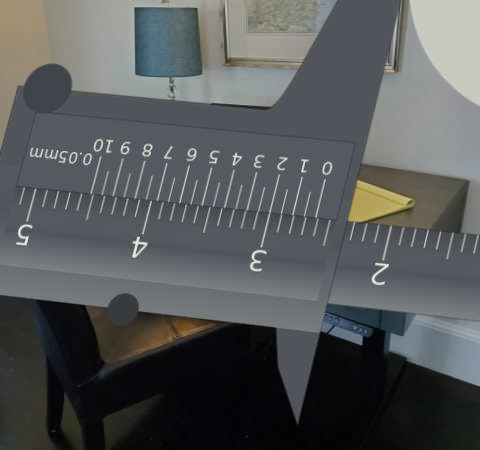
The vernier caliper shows 26.2 mm
